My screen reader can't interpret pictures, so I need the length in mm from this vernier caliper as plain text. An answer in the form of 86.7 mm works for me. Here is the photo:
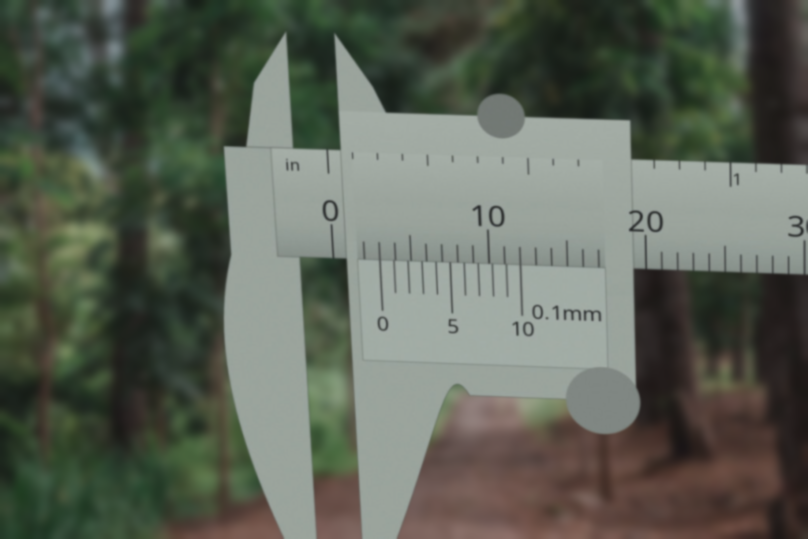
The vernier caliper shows 3.0 mm
